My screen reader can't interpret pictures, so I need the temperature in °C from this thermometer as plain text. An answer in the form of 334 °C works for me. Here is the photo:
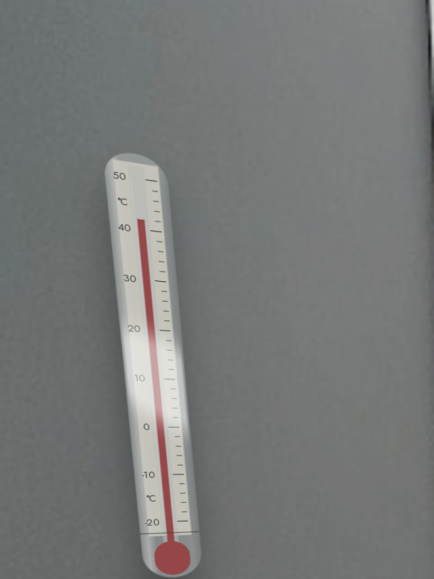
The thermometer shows 42 °C
